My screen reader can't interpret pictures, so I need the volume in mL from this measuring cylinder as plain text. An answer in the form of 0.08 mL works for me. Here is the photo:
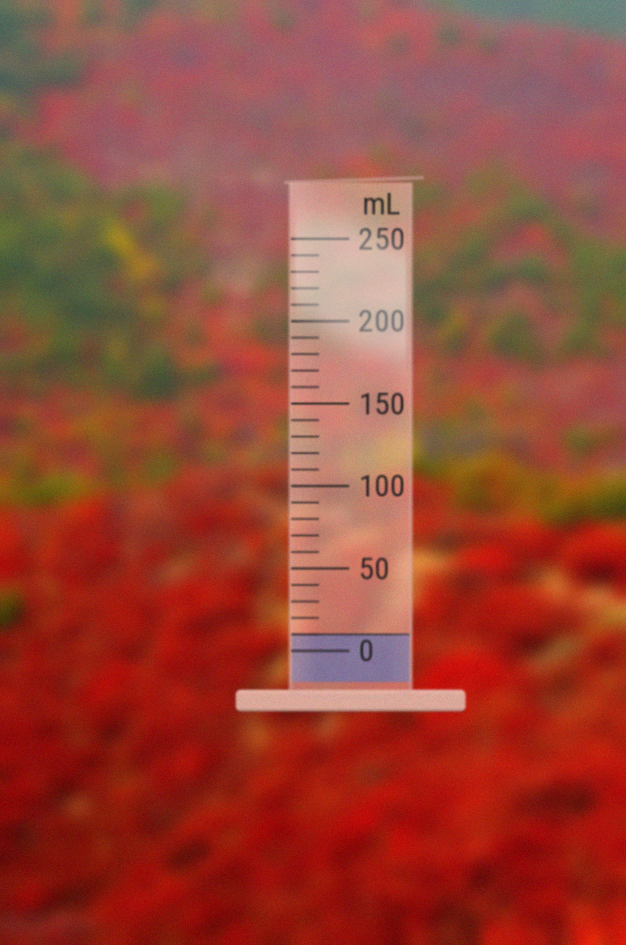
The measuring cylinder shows 10 mL
